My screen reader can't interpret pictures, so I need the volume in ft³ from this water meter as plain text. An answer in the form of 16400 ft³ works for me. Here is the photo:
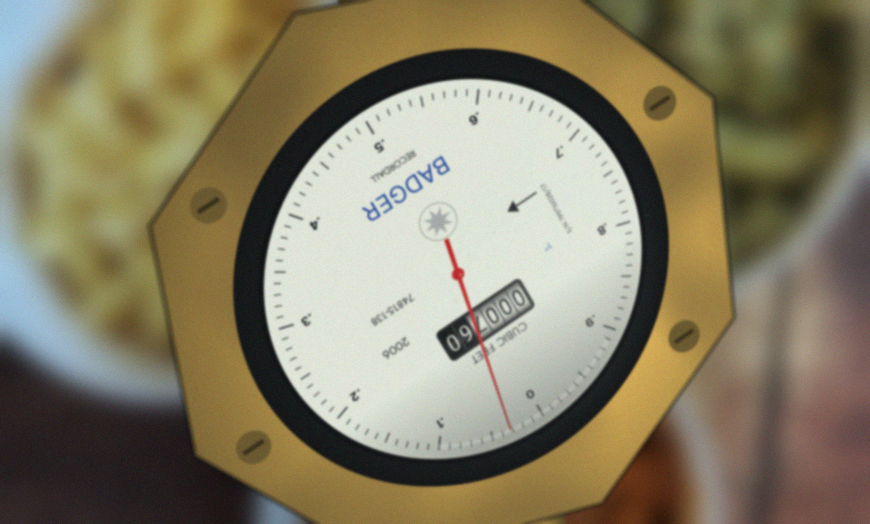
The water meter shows 760.03 ft³
